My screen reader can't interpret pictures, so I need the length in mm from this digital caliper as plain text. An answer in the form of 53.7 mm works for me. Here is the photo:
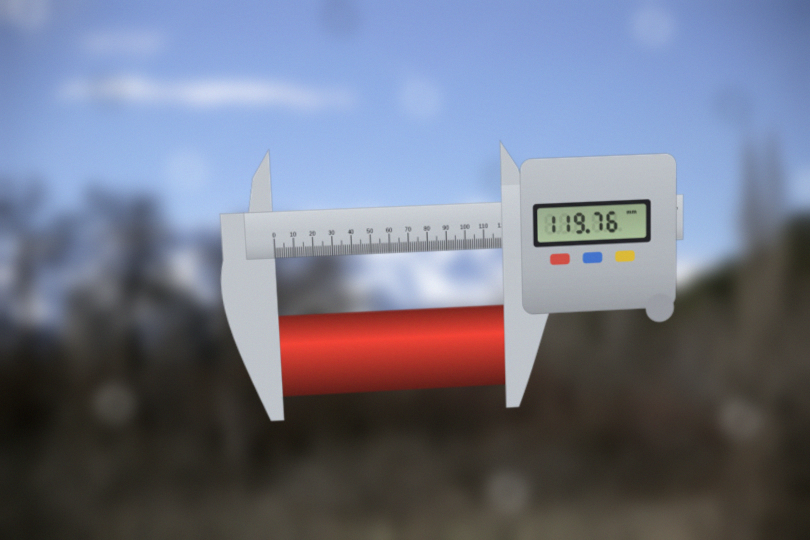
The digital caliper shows 119.76 mm
